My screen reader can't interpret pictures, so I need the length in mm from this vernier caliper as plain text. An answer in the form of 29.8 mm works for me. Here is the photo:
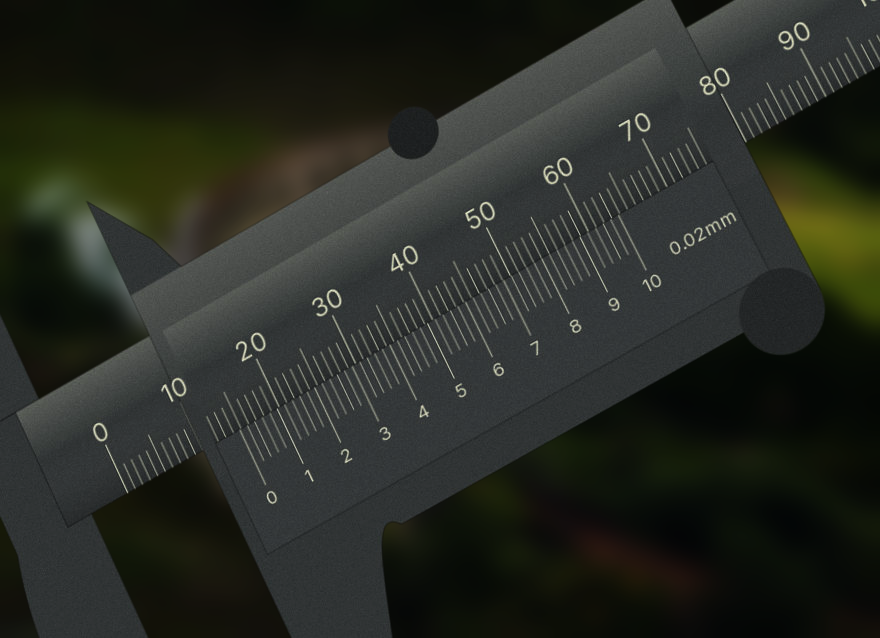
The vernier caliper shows 14.8 mm
